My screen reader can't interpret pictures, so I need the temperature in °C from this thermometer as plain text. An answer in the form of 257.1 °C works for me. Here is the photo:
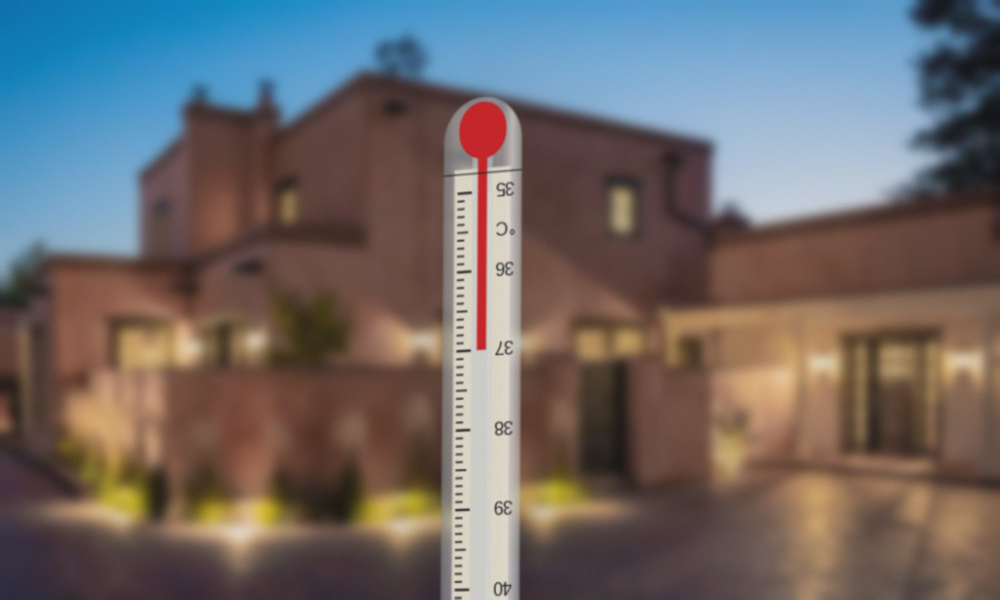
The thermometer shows 37 °C
